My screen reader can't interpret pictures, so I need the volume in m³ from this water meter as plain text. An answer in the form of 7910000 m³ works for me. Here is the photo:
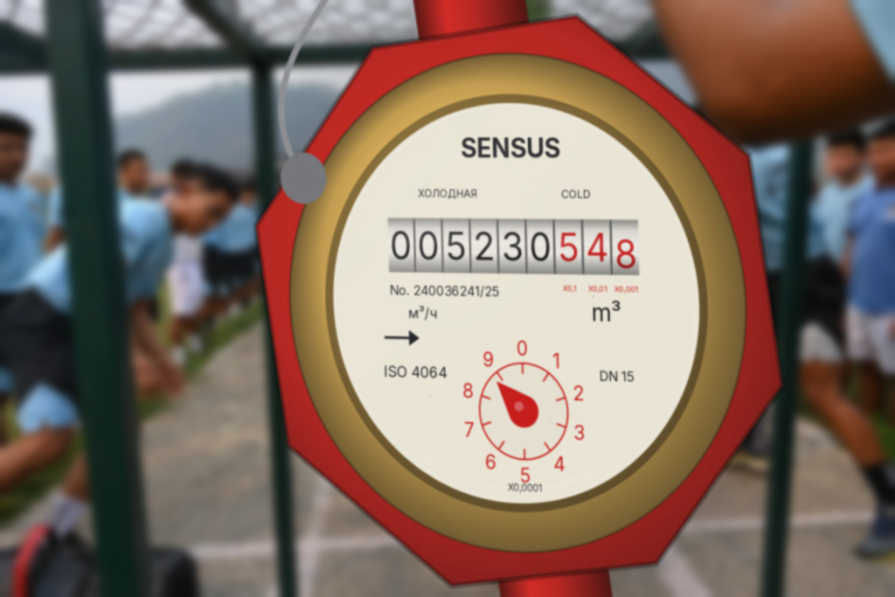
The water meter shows 5230.5478 m³
